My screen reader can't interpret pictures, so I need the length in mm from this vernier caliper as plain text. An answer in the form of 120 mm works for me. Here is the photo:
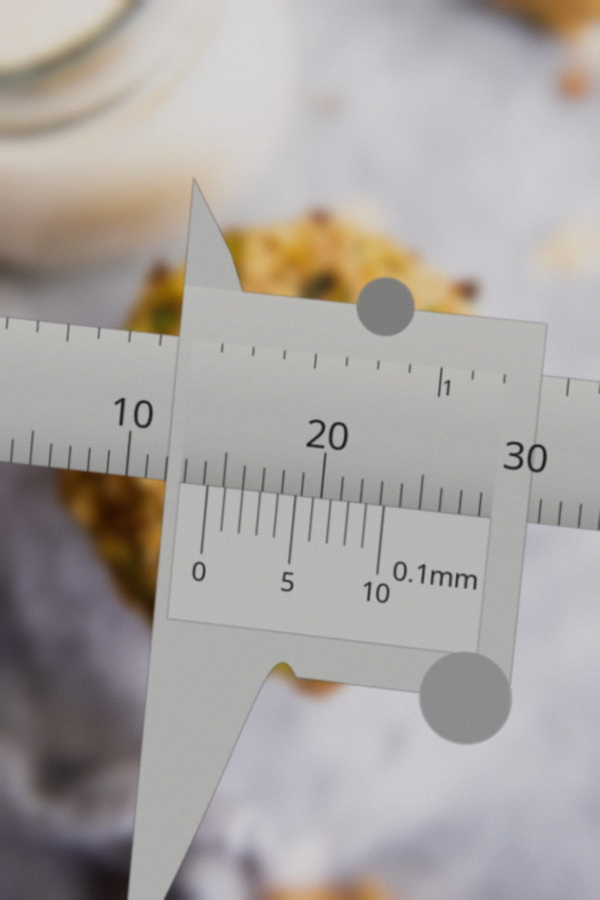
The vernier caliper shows 14.2 mm
